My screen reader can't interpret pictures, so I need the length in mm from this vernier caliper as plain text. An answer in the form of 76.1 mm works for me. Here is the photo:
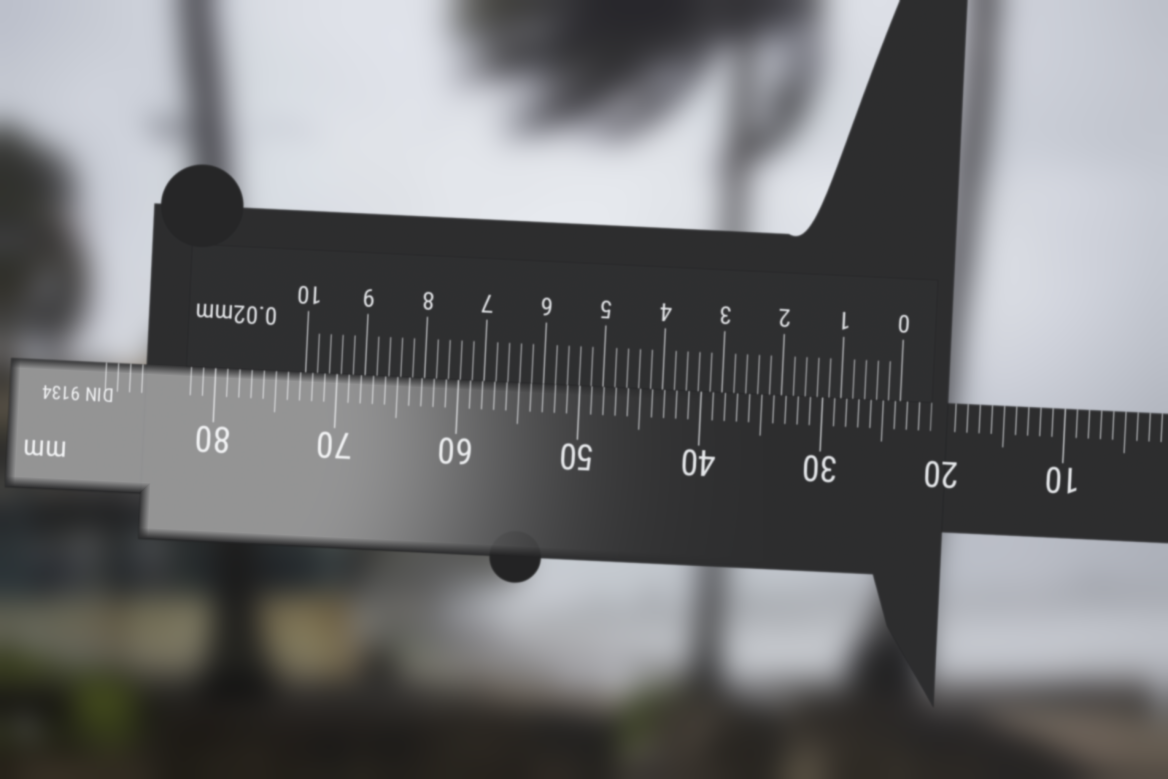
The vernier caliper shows 23.6 mm
